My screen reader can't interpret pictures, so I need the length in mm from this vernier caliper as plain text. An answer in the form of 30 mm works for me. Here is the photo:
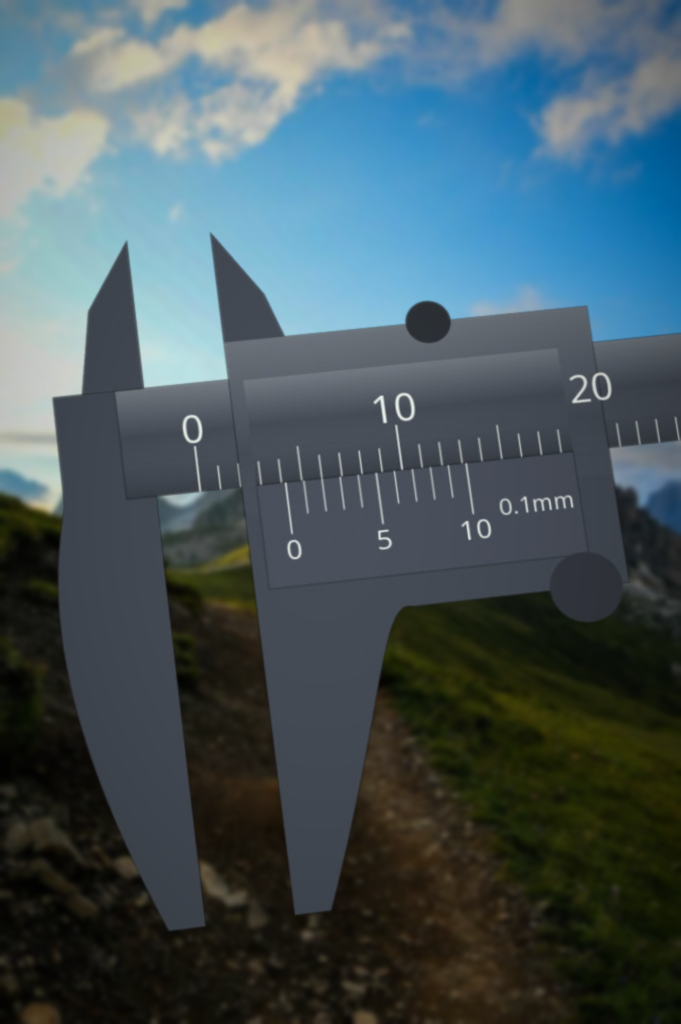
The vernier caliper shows 4.2 mm
